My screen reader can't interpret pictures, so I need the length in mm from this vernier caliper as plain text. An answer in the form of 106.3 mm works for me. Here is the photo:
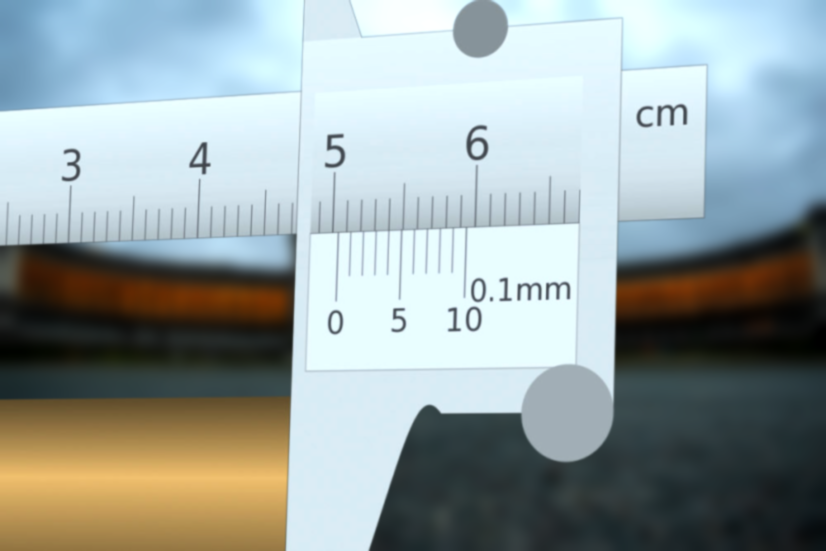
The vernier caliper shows 50.4 mm
